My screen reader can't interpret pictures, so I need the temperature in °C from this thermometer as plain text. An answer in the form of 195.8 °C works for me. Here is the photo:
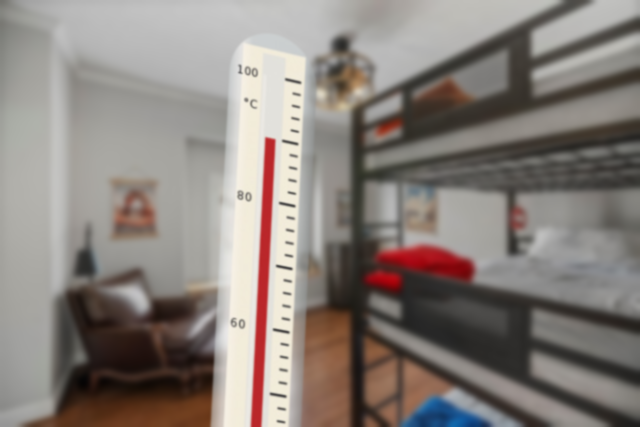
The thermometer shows 90 °C
